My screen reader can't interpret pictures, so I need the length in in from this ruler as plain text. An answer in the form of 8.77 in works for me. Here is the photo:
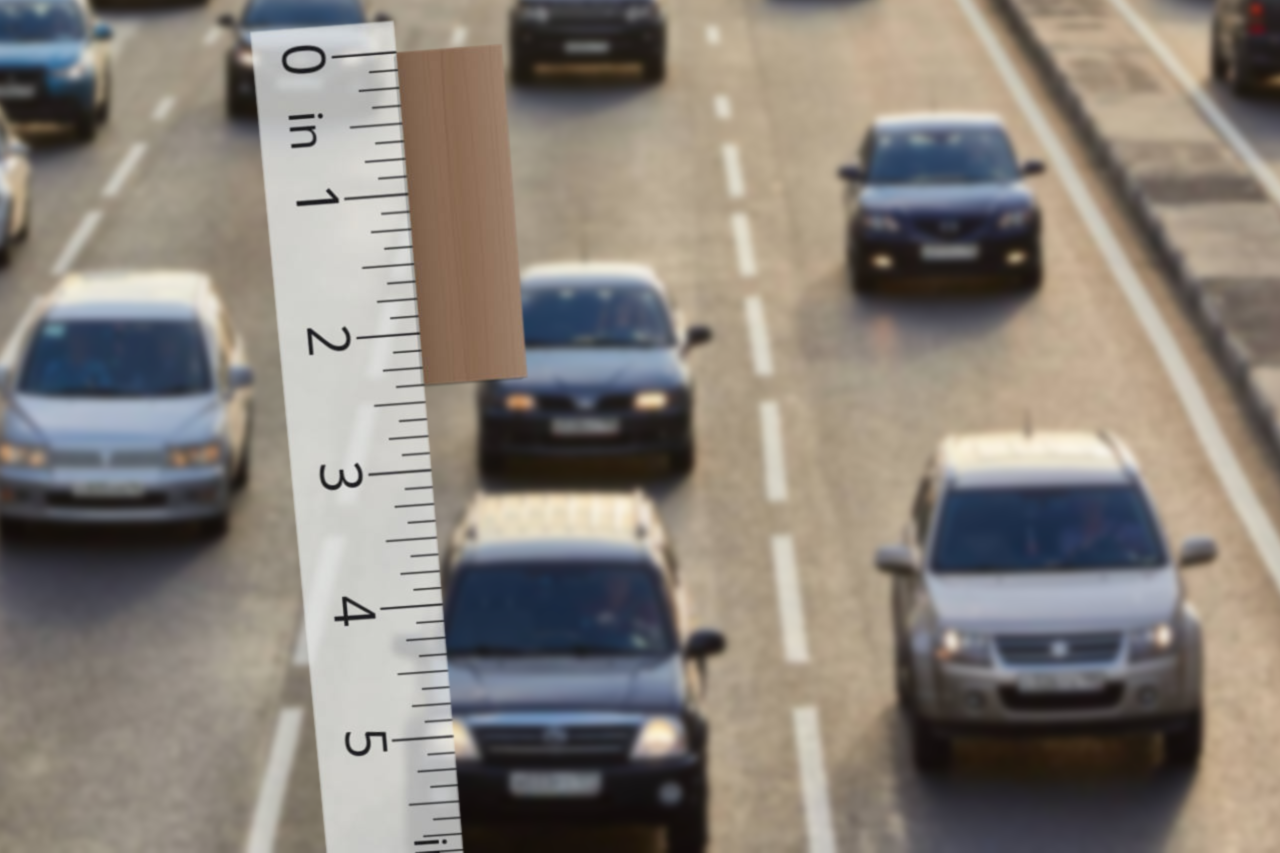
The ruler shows 2.375 in
